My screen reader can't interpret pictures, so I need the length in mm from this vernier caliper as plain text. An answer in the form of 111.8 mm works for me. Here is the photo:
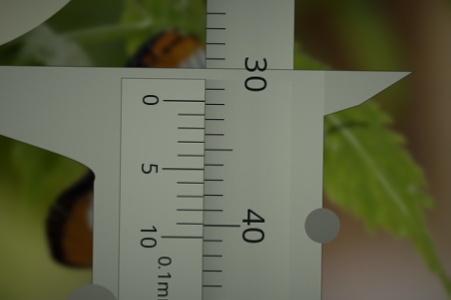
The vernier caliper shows 31.8 mm
